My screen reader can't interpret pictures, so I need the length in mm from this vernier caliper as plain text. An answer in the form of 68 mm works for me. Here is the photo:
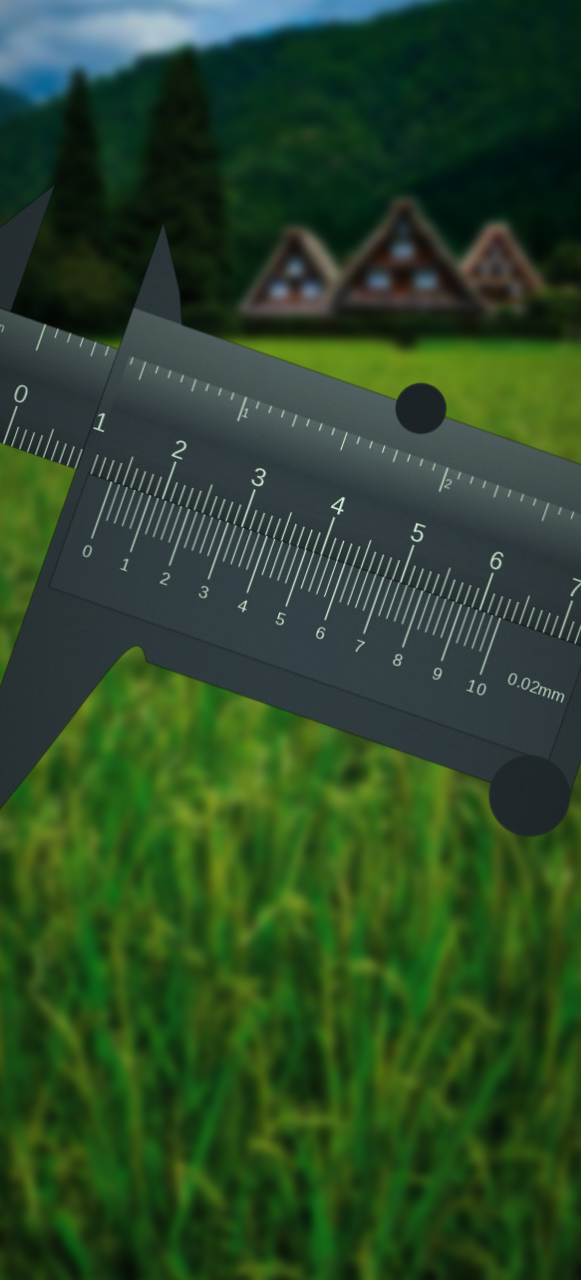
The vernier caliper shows 13.6 mm
